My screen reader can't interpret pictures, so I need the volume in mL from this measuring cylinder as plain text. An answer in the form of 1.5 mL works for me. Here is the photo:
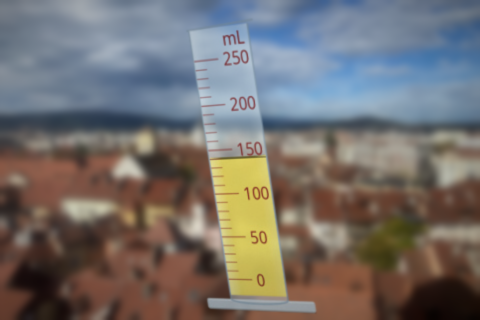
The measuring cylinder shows 140 mL
